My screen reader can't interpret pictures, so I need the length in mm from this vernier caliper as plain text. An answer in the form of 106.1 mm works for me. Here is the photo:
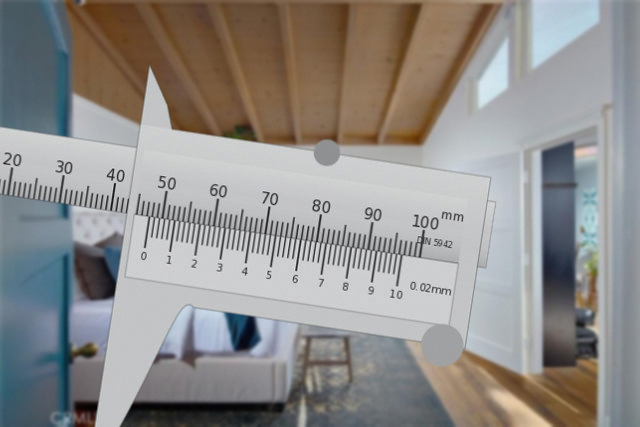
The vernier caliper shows 47.5 mm
